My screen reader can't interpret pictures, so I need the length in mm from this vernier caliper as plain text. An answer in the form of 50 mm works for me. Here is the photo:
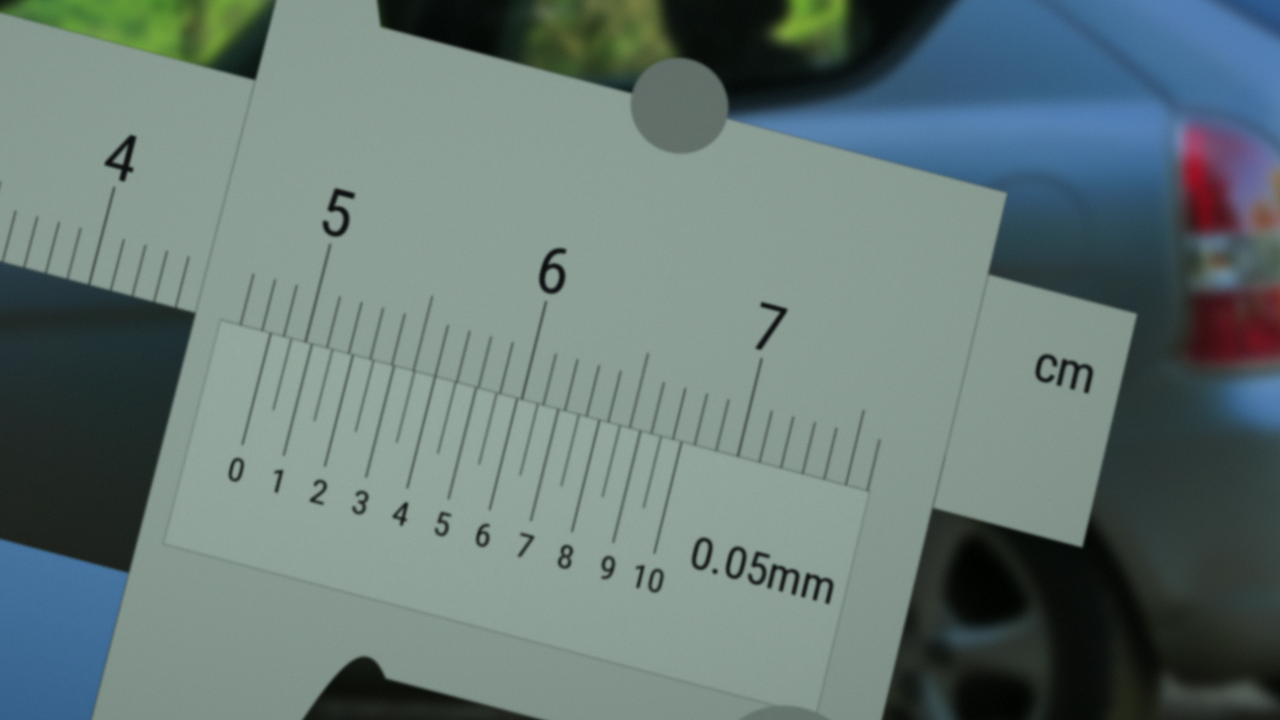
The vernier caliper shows 48.4 mm
